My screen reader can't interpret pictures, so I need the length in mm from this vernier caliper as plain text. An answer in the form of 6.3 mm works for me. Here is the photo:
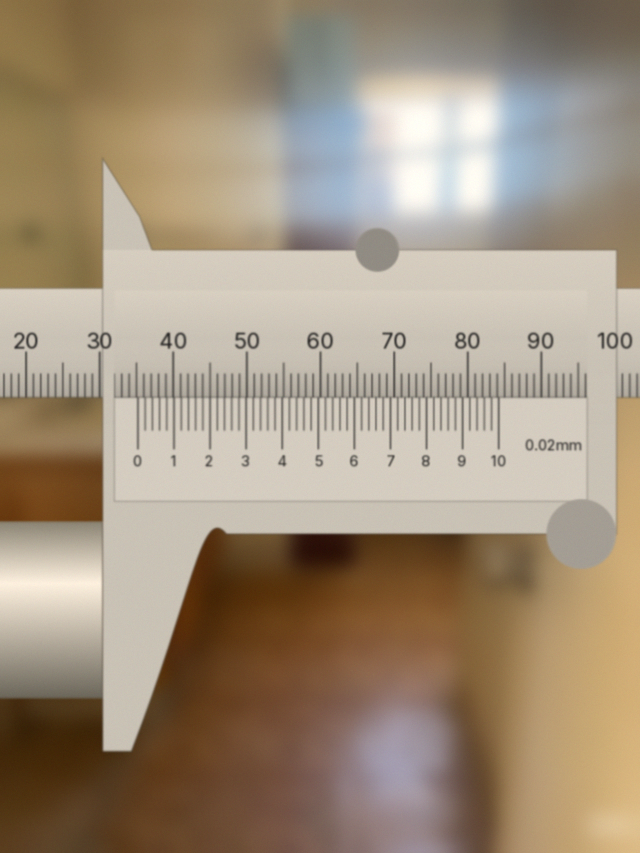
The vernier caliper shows 35.2 mm
